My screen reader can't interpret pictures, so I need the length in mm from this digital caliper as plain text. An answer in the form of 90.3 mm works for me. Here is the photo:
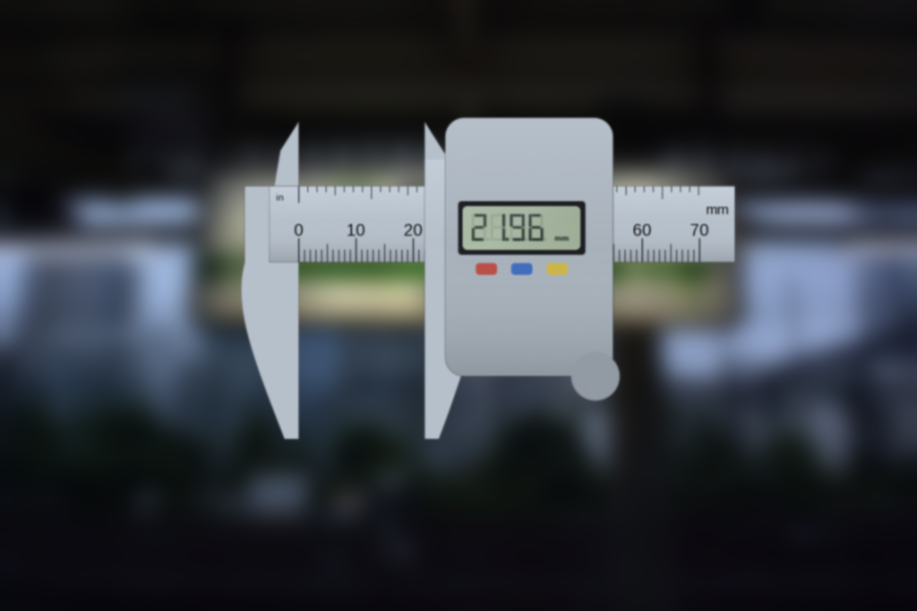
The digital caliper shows 21.96 mm
